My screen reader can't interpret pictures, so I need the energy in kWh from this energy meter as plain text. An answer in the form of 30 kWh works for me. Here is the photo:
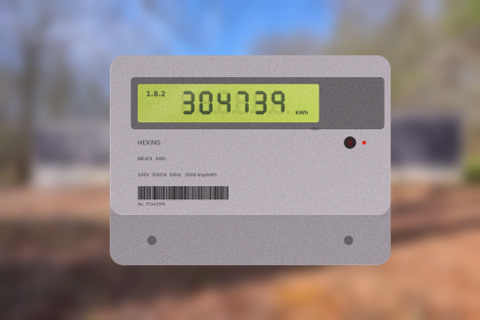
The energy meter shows 304739 kWh
